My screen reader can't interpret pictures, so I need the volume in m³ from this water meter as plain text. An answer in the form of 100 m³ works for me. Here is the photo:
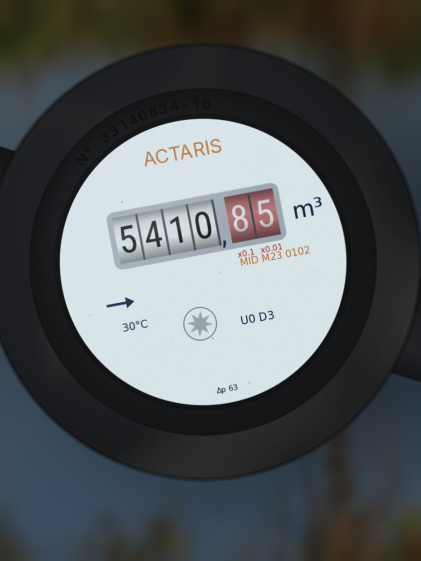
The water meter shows 5410.85 m³
